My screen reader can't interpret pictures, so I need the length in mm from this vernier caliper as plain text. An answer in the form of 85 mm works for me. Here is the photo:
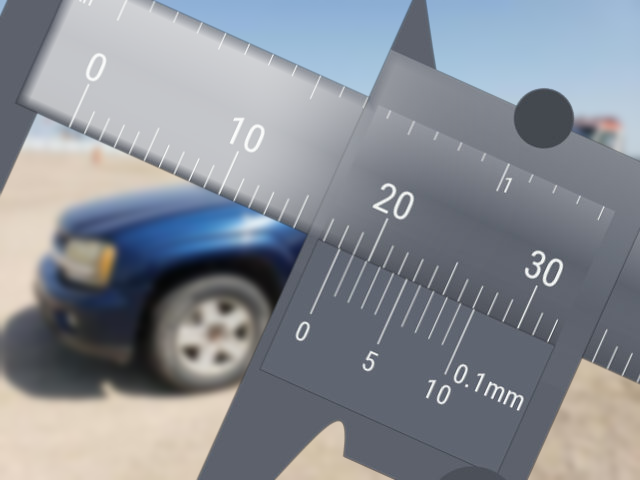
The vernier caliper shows 18.1 mm
